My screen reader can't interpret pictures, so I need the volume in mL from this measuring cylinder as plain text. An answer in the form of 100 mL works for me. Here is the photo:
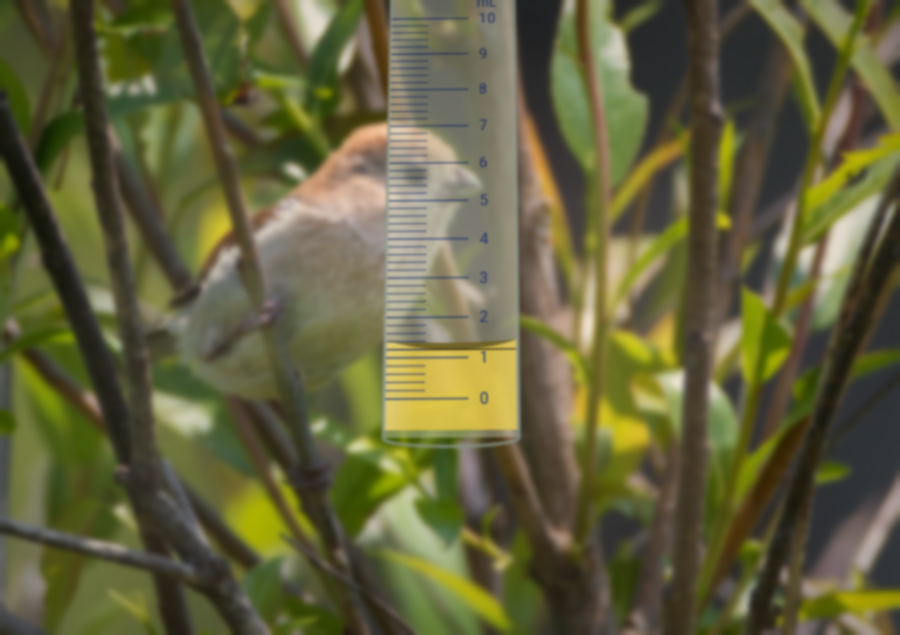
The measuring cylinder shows 1.2 mL
